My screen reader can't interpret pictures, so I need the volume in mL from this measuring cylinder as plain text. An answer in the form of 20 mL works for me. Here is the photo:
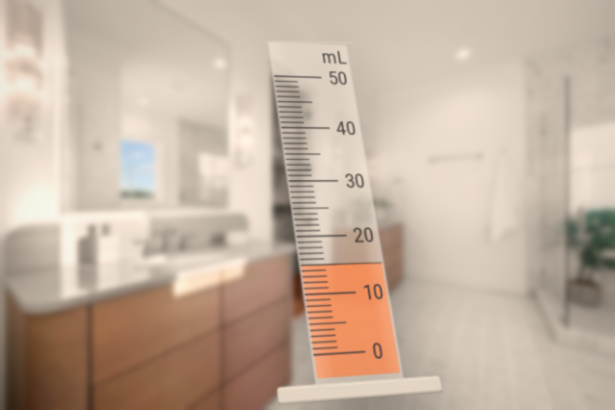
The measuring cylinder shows 15 mL
